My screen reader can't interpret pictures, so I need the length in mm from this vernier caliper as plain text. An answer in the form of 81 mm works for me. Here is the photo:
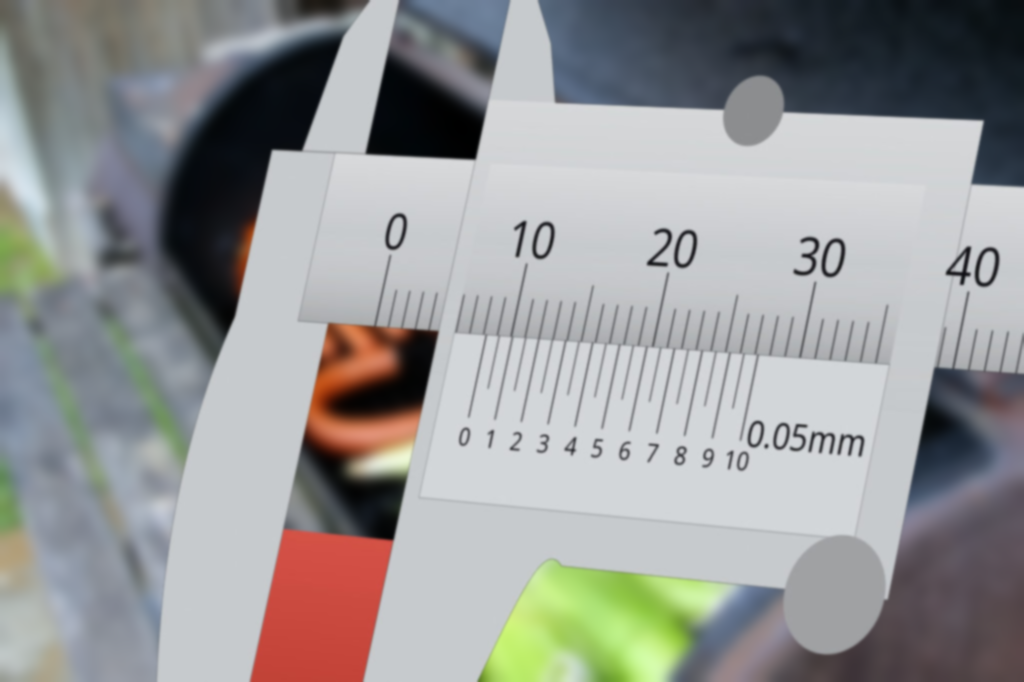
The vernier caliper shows 8.2 mm
